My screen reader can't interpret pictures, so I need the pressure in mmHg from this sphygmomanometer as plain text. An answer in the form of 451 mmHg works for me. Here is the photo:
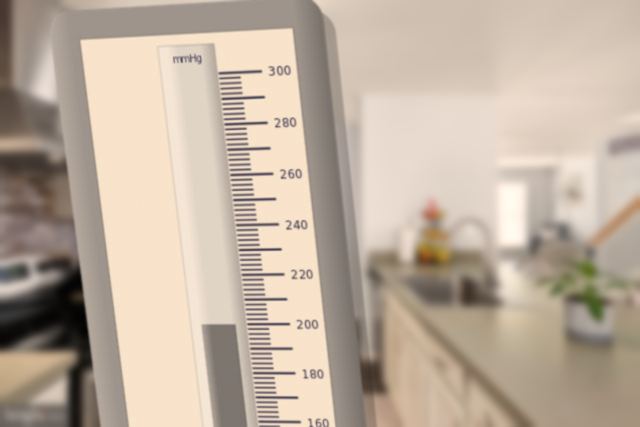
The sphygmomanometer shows 200 mmHg
